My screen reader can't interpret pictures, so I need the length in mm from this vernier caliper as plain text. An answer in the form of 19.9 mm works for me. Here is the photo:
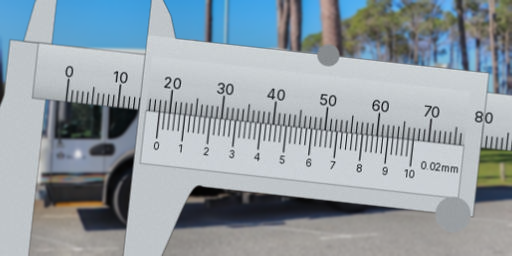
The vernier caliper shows 18.0 mm
